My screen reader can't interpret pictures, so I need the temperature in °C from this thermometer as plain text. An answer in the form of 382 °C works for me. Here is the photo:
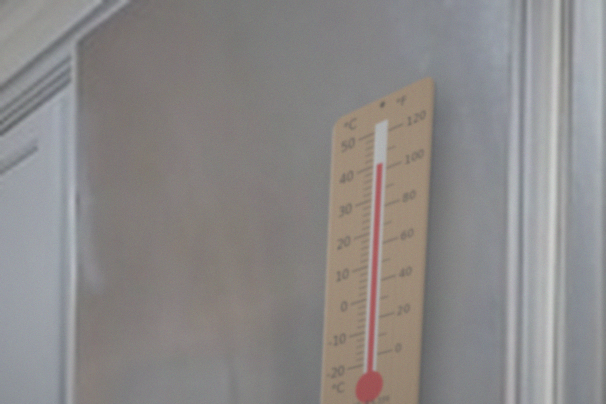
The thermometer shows 40 °C
